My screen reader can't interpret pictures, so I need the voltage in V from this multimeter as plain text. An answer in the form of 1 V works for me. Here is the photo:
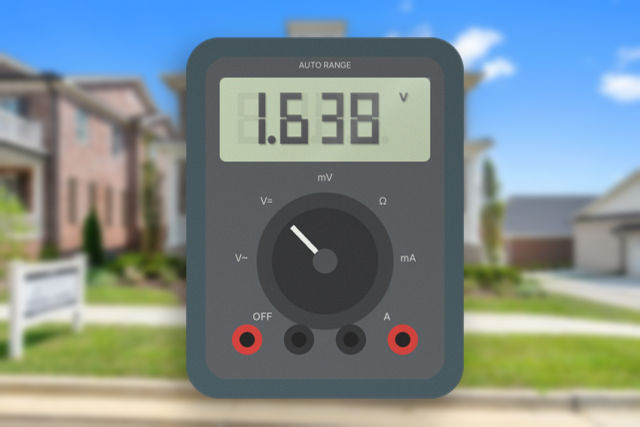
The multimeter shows 1.638 V
